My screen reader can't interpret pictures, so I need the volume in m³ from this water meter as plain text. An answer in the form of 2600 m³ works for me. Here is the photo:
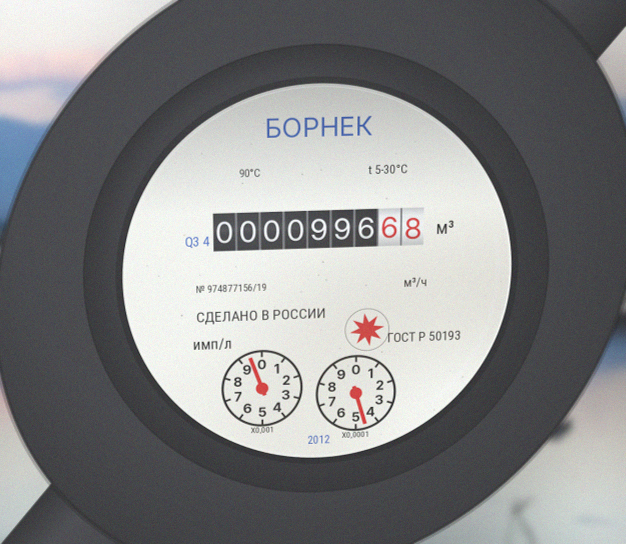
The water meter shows 996.6794 m³
